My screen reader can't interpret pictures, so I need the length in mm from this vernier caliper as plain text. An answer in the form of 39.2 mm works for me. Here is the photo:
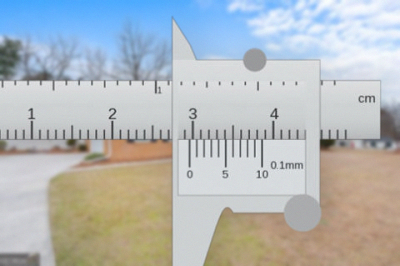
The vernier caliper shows 29.6 mm
